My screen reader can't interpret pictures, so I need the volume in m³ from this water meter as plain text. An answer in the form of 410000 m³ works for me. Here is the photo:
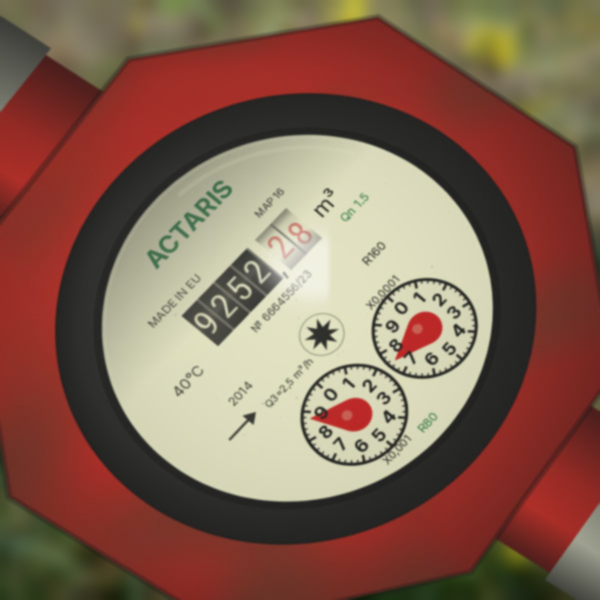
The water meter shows 9252.2787 m³
